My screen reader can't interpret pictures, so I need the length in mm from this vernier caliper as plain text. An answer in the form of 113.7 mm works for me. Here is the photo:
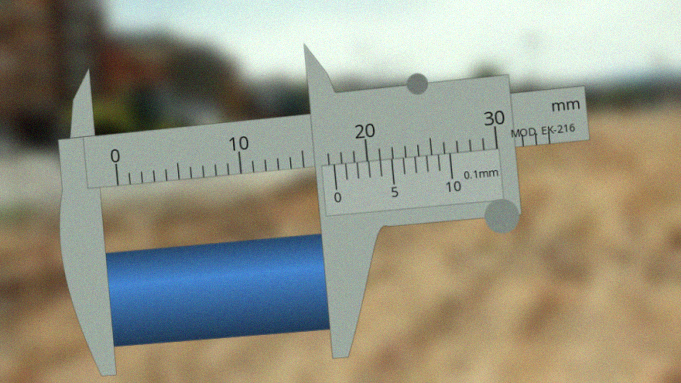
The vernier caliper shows 17.4 mm
